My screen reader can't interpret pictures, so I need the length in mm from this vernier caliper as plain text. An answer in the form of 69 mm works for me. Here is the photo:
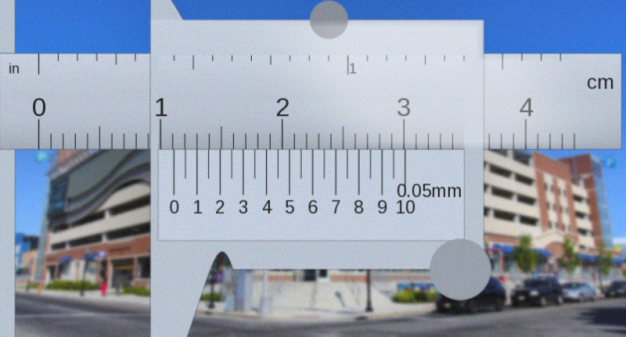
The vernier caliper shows 11.1 mm
